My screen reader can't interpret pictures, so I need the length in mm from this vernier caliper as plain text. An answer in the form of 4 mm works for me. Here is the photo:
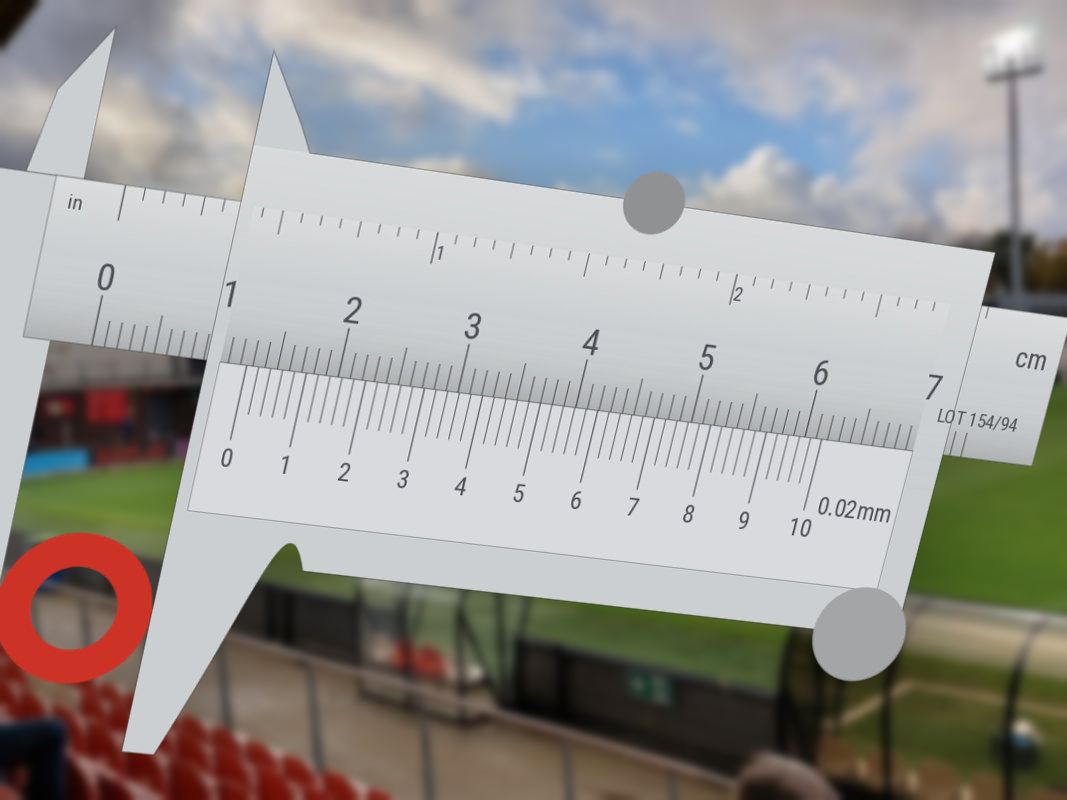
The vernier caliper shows 12.5 mm
